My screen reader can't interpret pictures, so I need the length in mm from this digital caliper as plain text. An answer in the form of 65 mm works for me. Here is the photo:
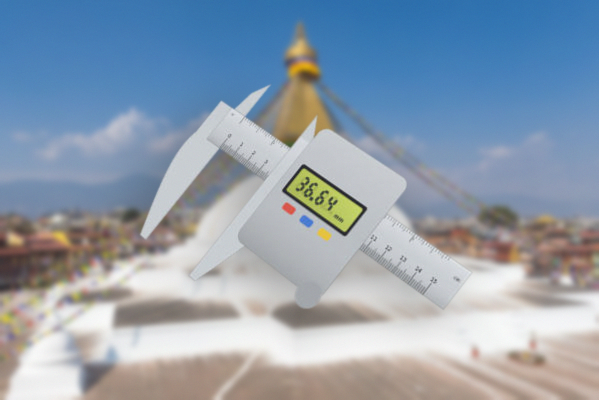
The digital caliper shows 36.64 mm
